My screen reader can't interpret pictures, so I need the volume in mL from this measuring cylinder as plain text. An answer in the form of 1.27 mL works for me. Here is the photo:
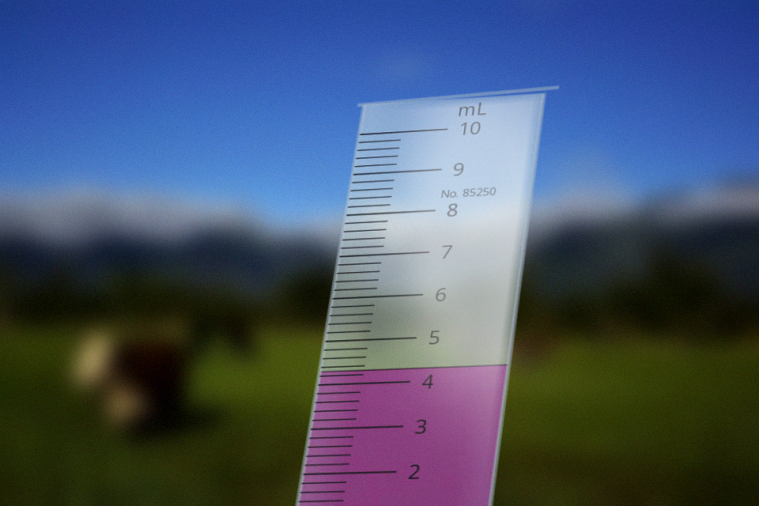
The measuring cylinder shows 4.3 mL
